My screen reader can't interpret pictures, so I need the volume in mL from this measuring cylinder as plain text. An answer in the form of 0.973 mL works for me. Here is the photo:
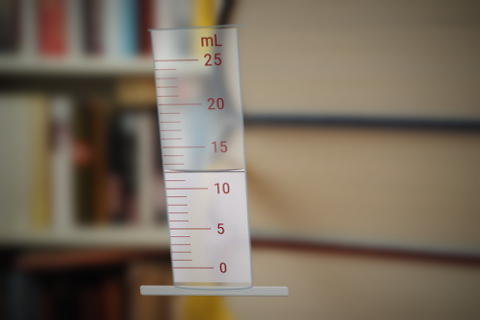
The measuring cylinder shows 12 mL
